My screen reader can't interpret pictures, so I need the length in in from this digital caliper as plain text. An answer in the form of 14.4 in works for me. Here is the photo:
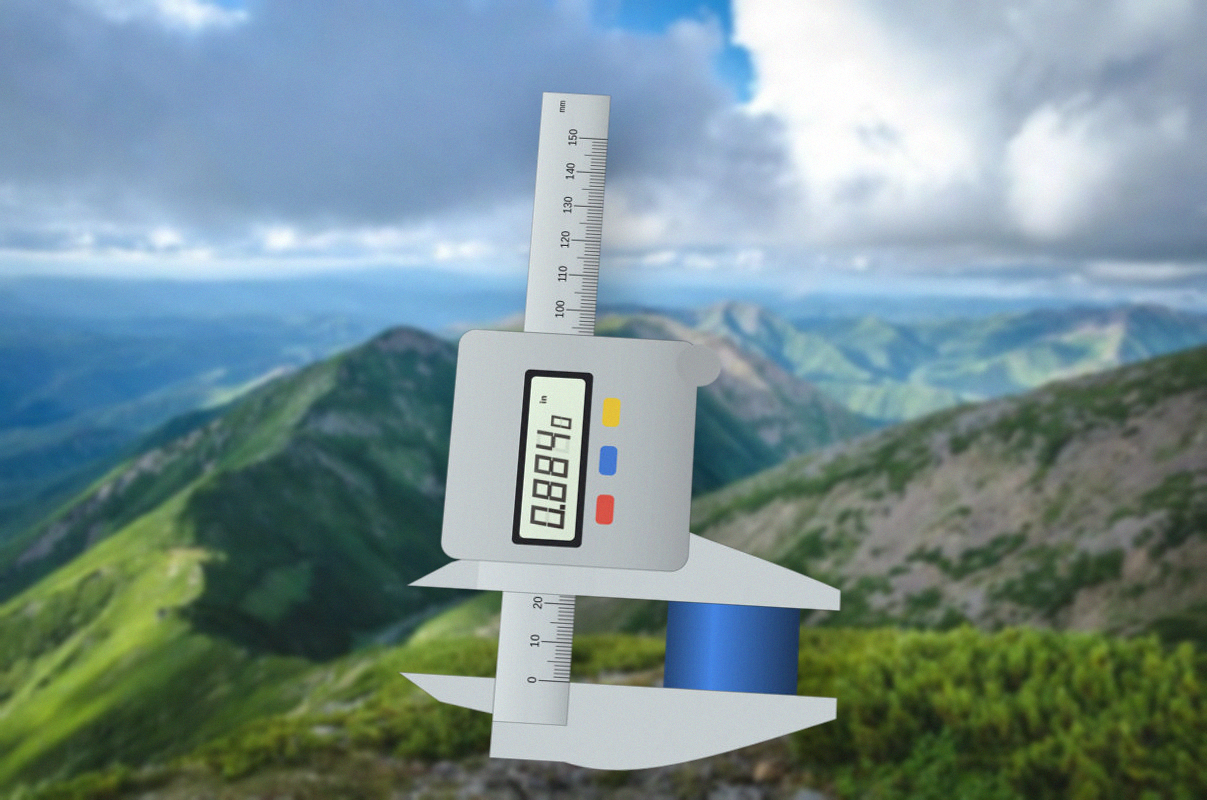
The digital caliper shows 0.8840 in
